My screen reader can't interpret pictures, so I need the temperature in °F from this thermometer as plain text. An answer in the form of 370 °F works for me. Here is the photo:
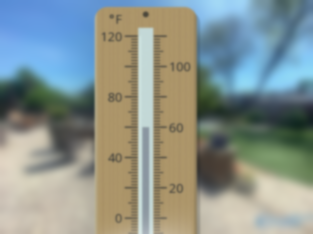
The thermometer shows 60 °F
